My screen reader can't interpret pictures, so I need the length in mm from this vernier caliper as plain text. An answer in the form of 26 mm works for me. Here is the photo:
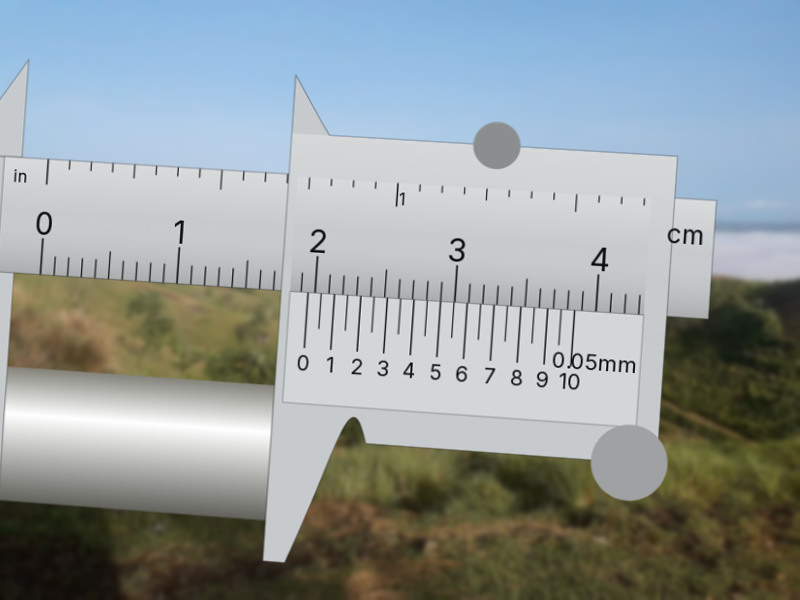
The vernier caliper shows 19.5 mm
